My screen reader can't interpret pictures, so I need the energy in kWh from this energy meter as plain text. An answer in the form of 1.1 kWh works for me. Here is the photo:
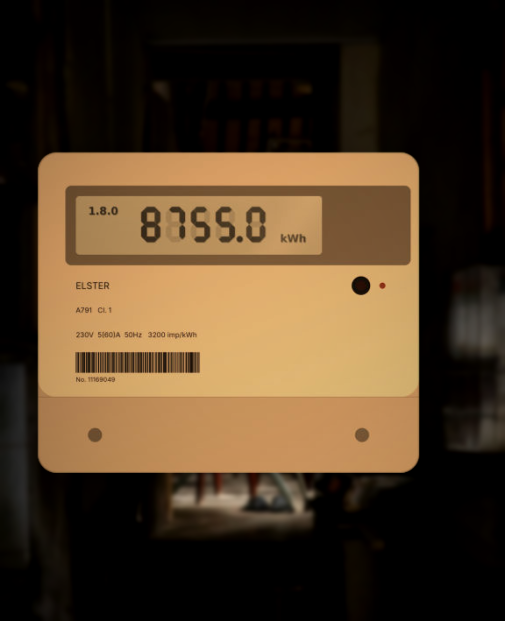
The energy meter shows 8755.0 kWh
